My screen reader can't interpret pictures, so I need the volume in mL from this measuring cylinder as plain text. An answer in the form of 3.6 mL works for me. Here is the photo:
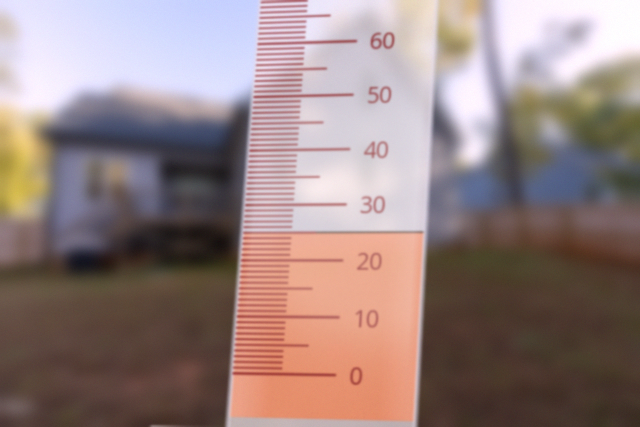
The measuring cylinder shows 25 mL
